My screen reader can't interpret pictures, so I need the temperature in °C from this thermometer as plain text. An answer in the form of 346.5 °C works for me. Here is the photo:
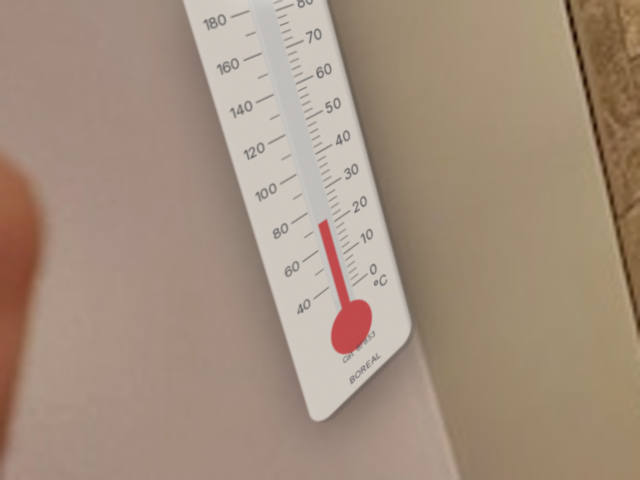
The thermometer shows 22 °C
